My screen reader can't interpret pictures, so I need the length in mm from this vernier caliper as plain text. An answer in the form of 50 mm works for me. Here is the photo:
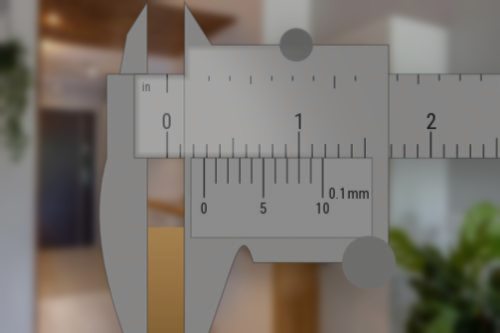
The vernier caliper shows 2.8 mm
